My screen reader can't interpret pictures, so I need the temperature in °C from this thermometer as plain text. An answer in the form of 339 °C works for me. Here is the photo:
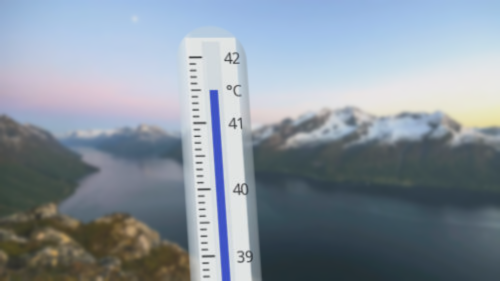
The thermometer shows 41.5 °C
